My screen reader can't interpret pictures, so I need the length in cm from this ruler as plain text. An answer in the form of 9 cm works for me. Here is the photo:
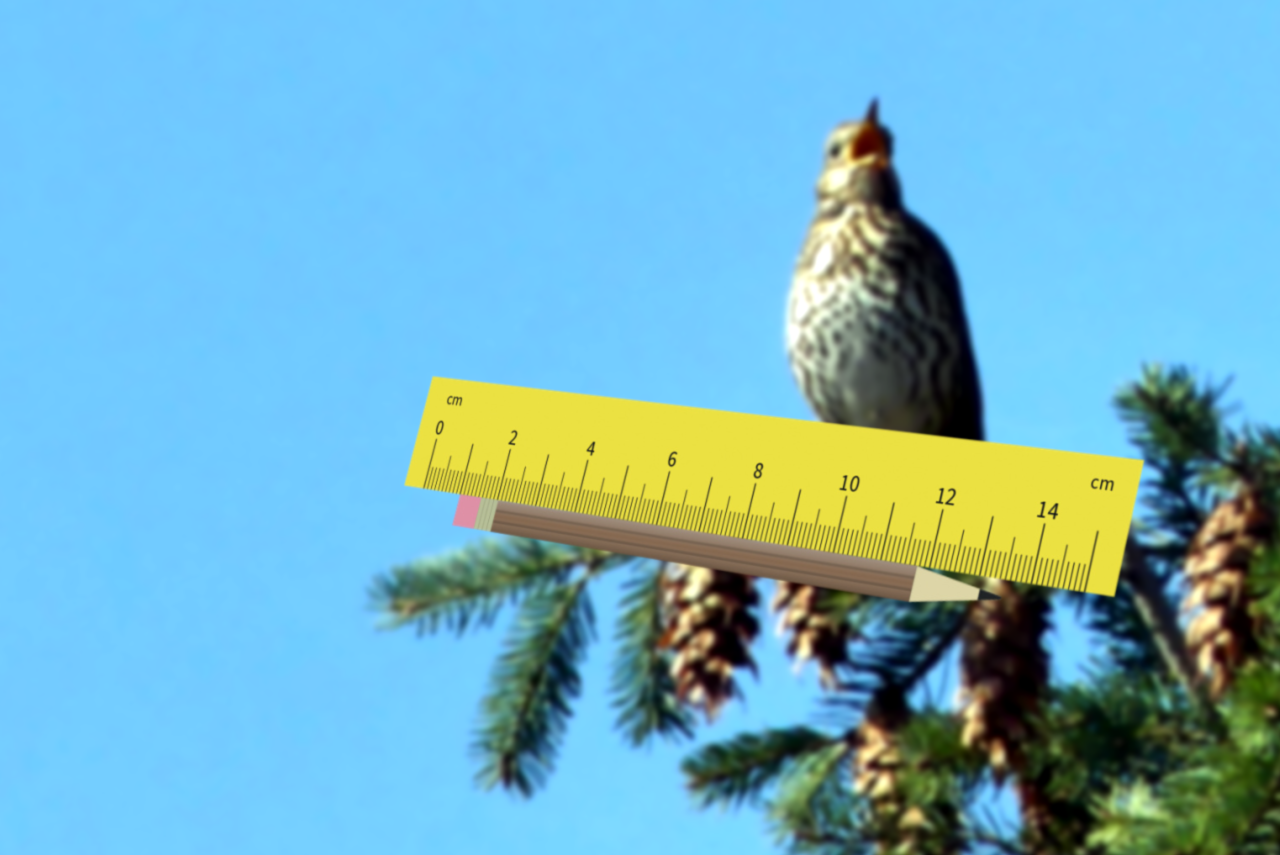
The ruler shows 12.5 cm
